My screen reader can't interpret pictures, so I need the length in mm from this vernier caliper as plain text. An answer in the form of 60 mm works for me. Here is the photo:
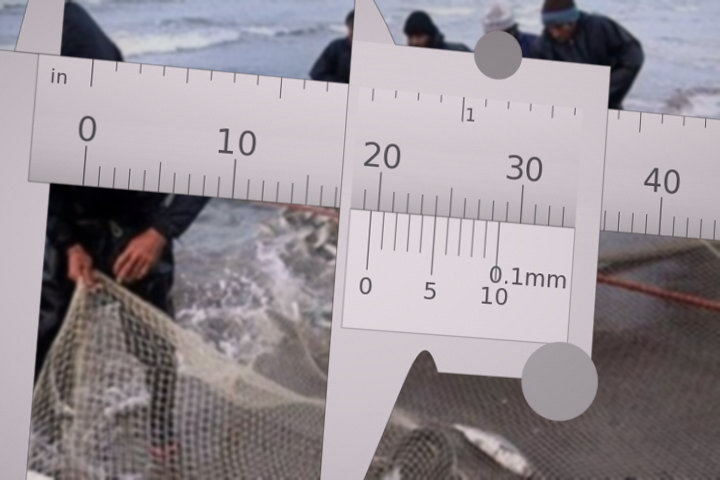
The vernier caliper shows 19.5 mm
